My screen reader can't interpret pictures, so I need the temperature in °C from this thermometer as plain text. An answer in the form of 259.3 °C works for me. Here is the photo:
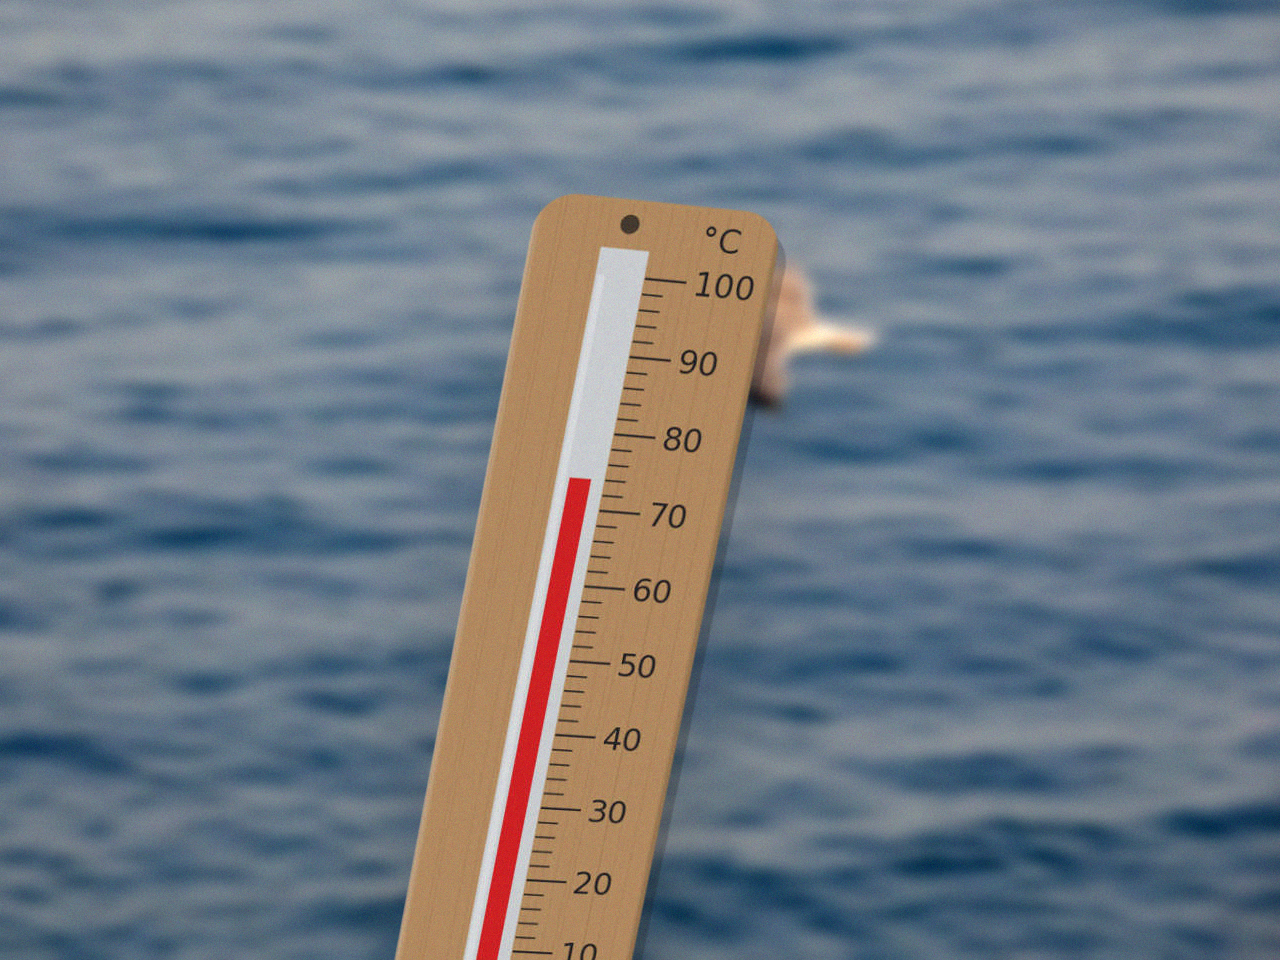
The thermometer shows 74 °C
